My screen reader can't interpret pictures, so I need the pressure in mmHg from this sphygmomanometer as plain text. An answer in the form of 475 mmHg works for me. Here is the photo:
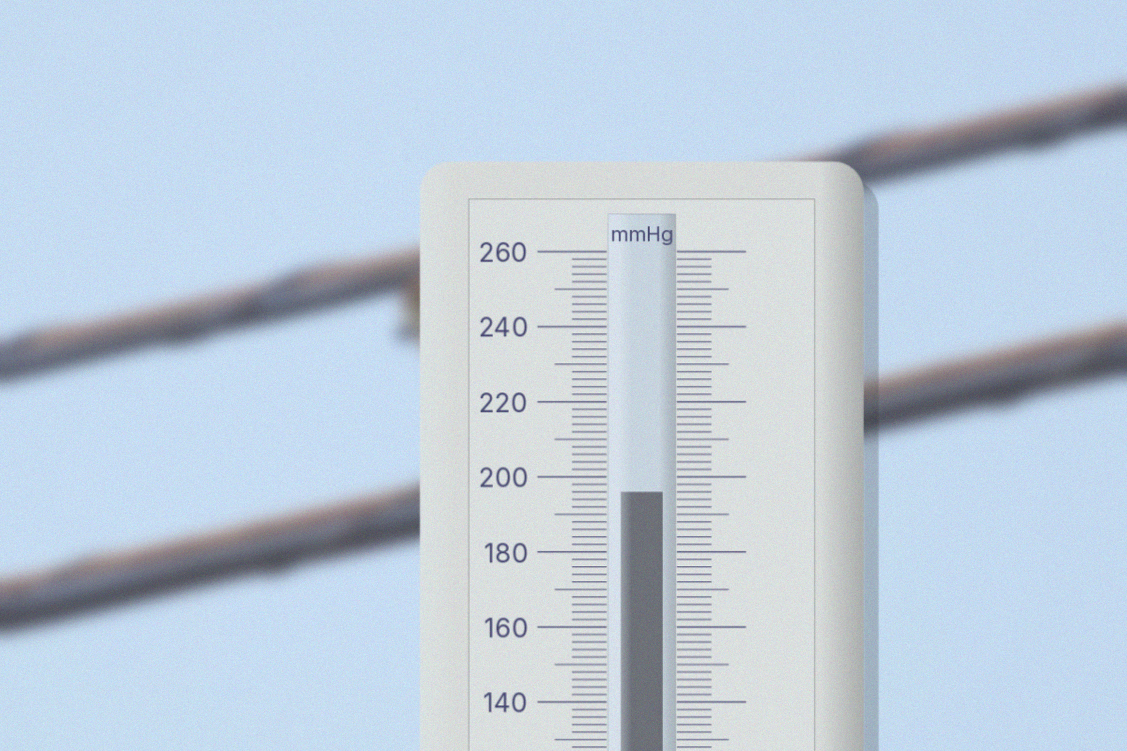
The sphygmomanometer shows 196 mmHg
